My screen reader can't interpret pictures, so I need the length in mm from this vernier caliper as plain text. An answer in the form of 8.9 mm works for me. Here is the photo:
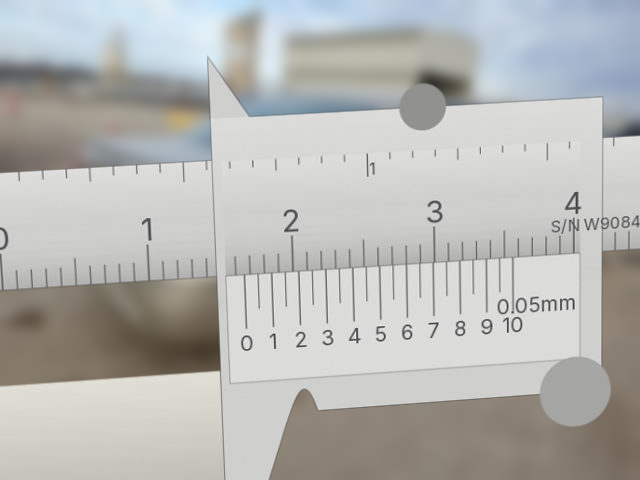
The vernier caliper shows 16.6 mm
